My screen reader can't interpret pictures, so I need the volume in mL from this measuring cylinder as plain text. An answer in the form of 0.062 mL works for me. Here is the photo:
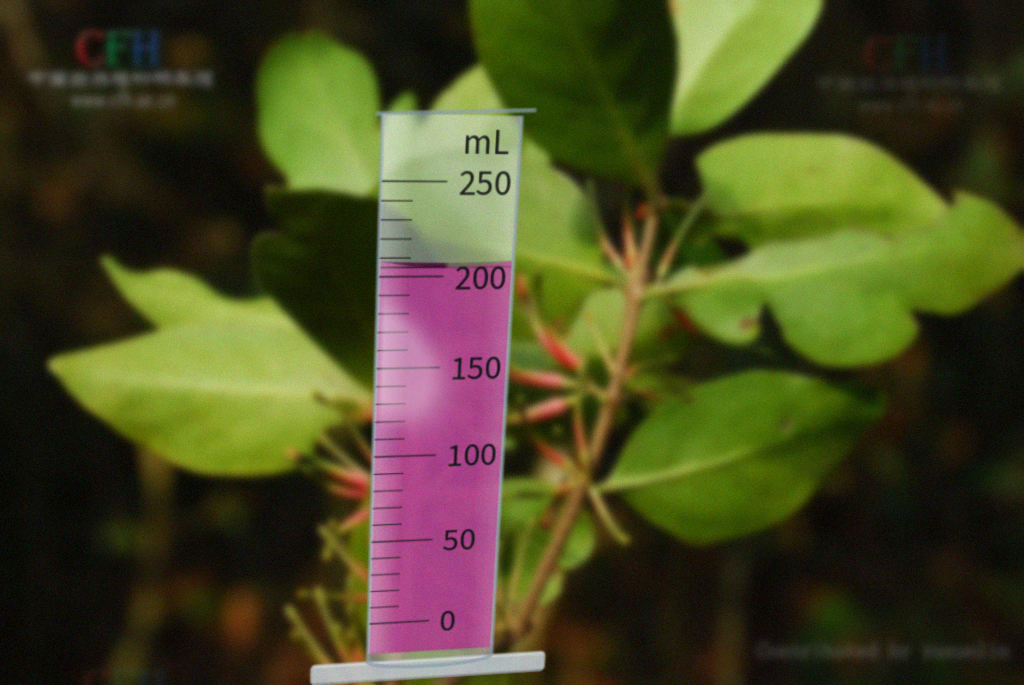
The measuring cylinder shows 205 mL
